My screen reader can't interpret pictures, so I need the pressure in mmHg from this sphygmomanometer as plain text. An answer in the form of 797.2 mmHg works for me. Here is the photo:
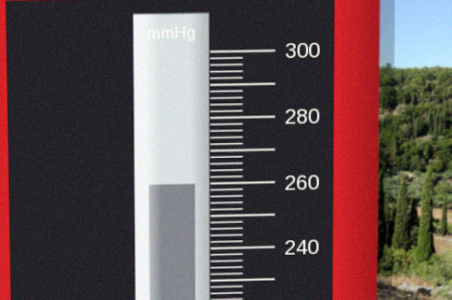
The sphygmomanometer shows 260 mmHg
